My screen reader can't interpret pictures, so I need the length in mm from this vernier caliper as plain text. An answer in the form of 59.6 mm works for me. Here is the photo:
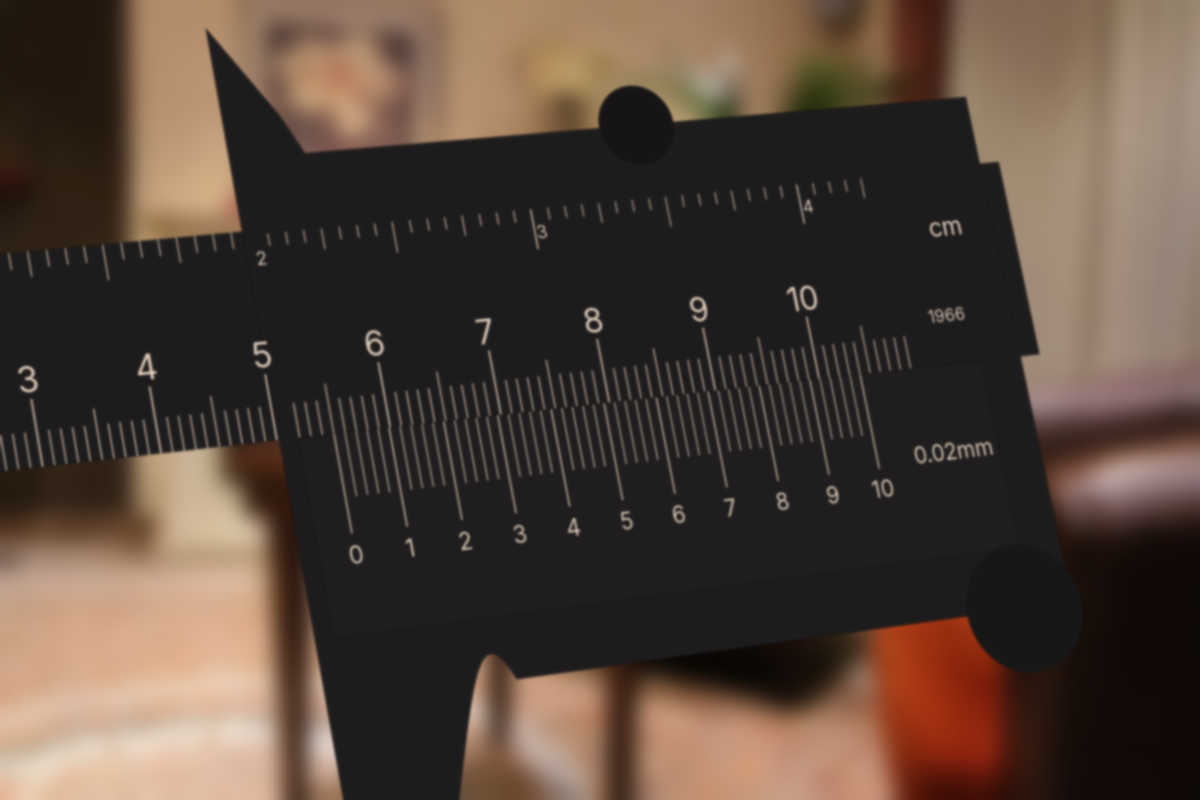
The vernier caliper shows 55.0 mm
